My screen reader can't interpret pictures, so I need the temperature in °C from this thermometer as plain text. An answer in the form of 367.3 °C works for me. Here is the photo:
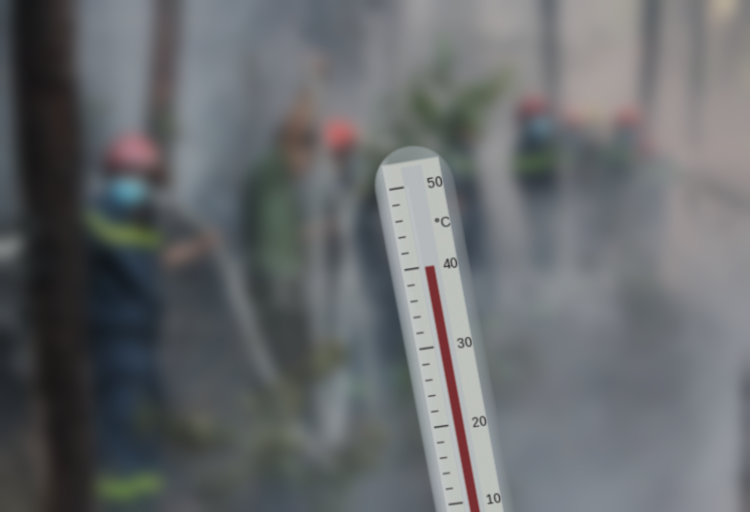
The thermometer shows 40 °C
